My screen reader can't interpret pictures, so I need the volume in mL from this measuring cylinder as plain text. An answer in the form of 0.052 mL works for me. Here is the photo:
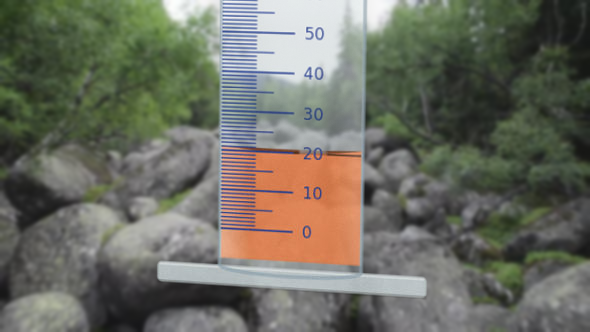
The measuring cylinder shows 20 mL
